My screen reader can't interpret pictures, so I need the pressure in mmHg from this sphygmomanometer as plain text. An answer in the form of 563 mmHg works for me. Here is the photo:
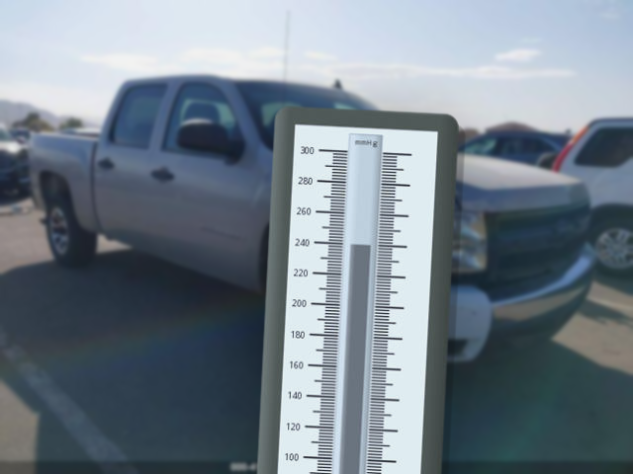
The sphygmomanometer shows 240 mmHg
